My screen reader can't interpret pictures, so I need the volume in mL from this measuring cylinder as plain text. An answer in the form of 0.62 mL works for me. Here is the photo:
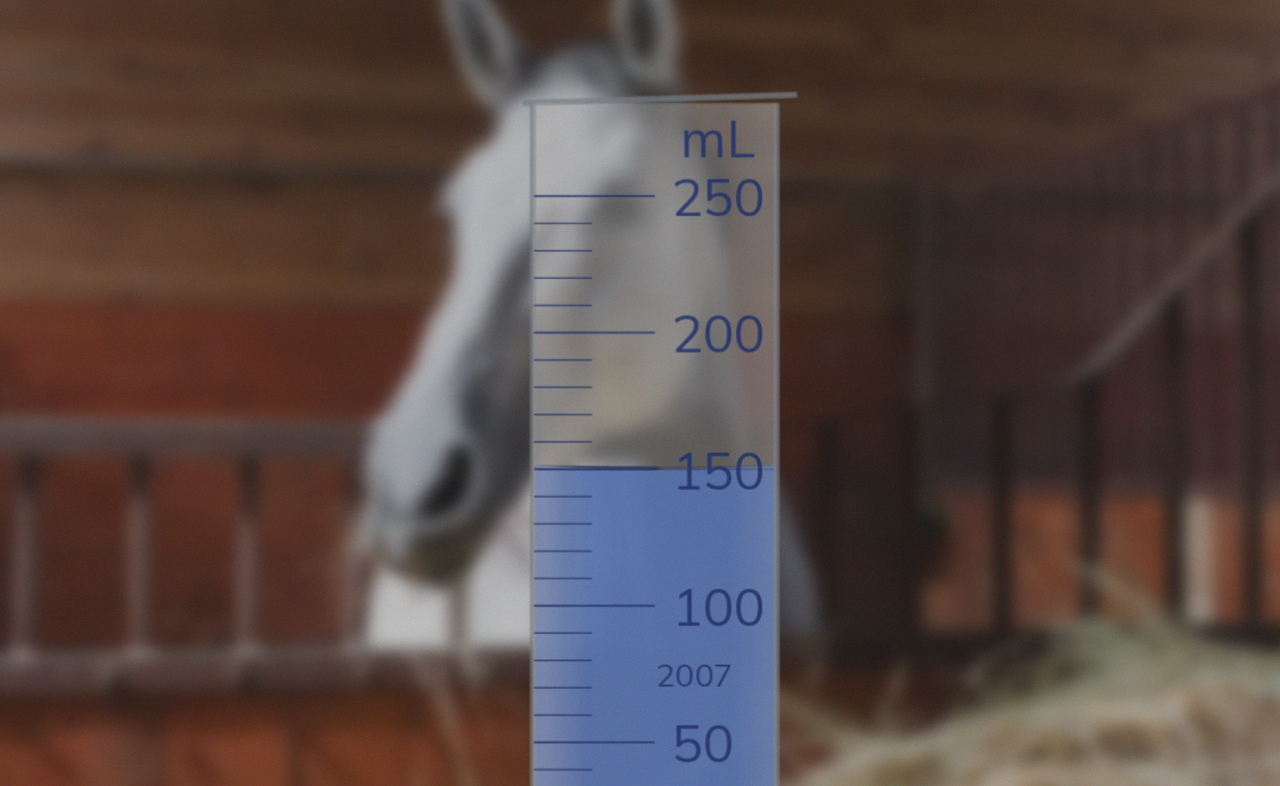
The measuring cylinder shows 150 mL
